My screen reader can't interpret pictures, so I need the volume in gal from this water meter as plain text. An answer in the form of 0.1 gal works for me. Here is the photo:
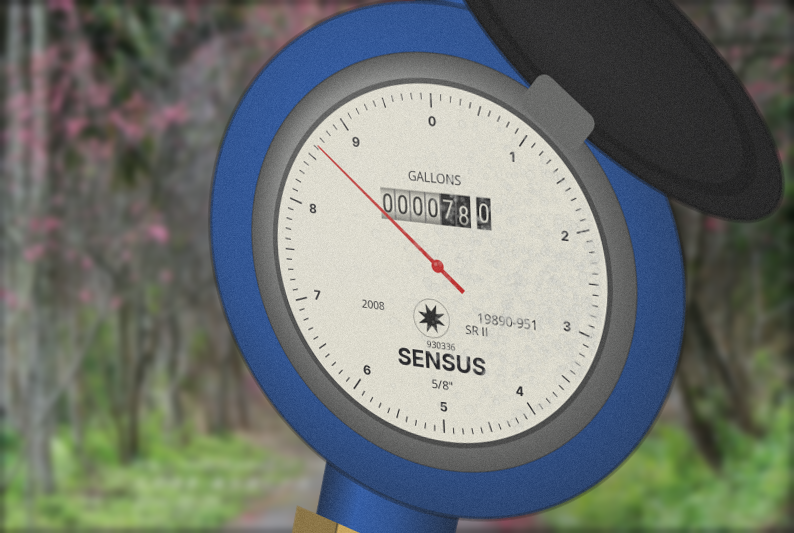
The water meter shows 778.6 gal
